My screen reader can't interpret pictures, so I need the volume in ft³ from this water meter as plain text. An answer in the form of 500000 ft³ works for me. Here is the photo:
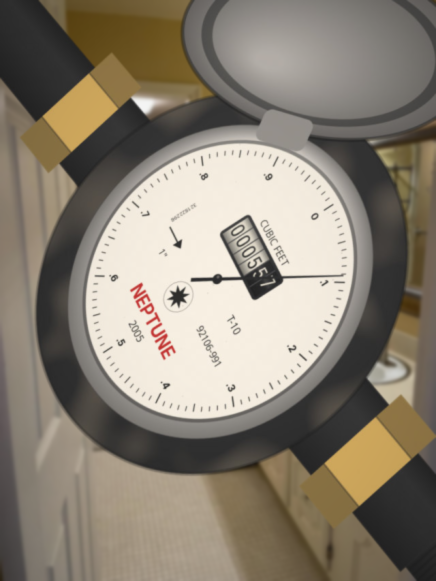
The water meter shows 557.09 ft³
